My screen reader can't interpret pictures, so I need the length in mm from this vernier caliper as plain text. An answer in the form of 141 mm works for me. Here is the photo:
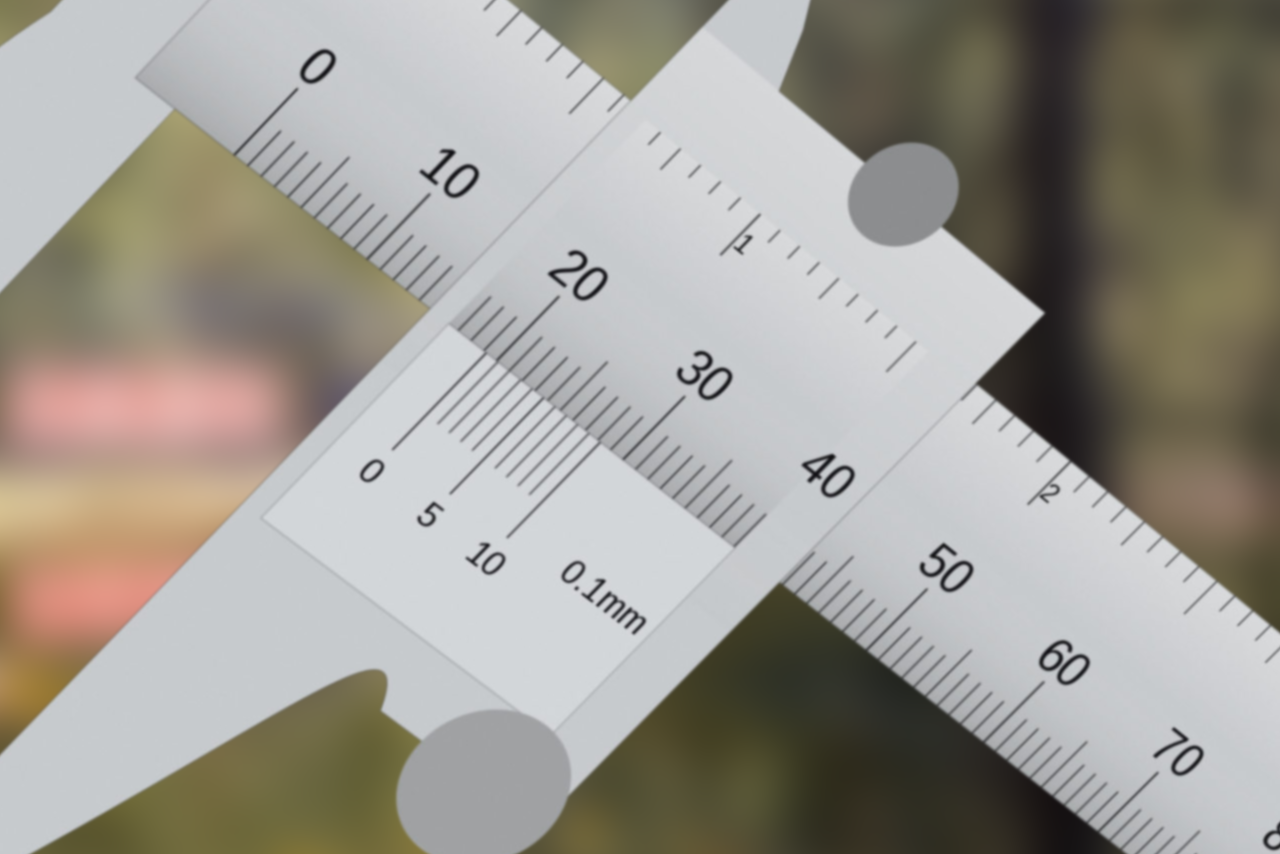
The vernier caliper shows 19.2 mm
